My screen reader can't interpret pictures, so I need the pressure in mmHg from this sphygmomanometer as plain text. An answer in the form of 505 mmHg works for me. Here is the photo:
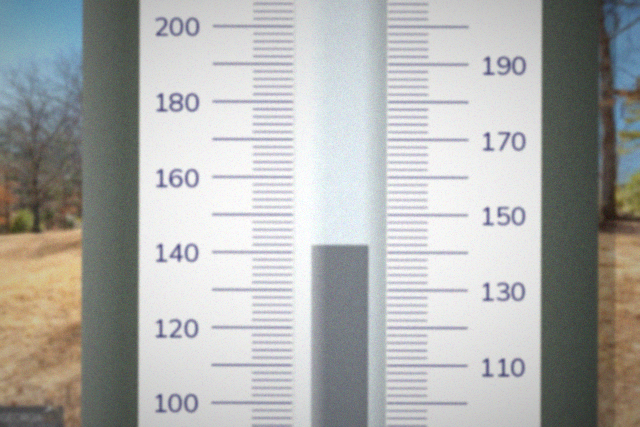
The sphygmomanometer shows 142 mmHg
